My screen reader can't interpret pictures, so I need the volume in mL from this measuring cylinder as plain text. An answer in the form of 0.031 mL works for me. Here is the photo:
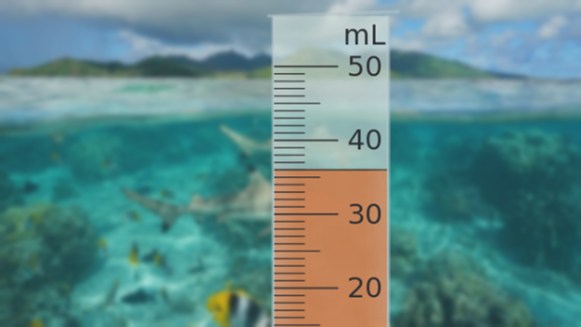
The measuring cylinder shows 36 mL
